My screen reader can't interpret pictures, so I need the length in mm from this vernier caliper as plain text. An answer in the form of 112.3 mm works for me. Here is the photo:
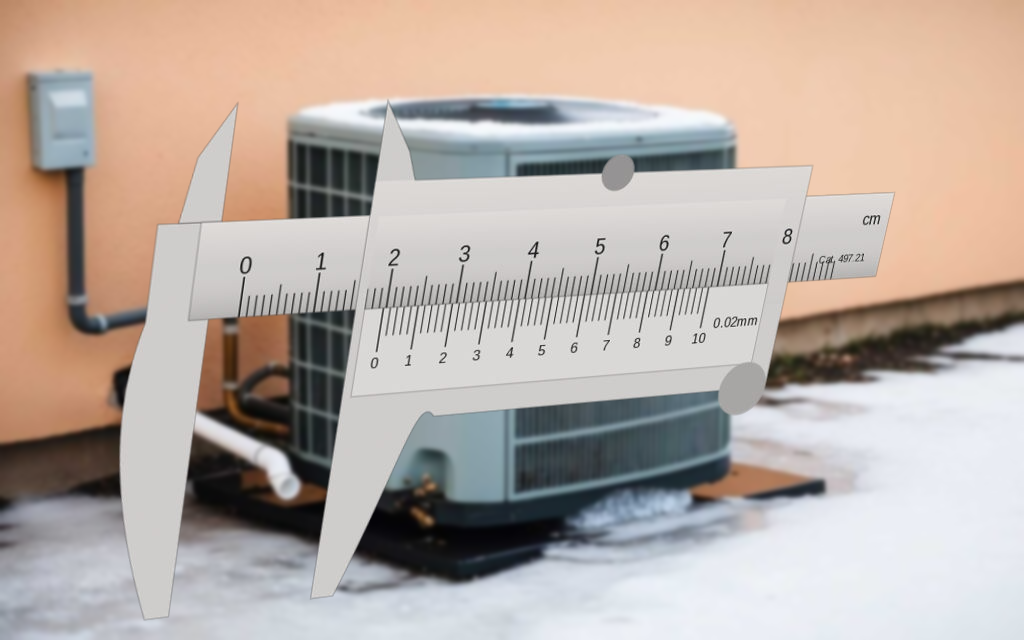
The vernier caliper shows 19.6 mm
